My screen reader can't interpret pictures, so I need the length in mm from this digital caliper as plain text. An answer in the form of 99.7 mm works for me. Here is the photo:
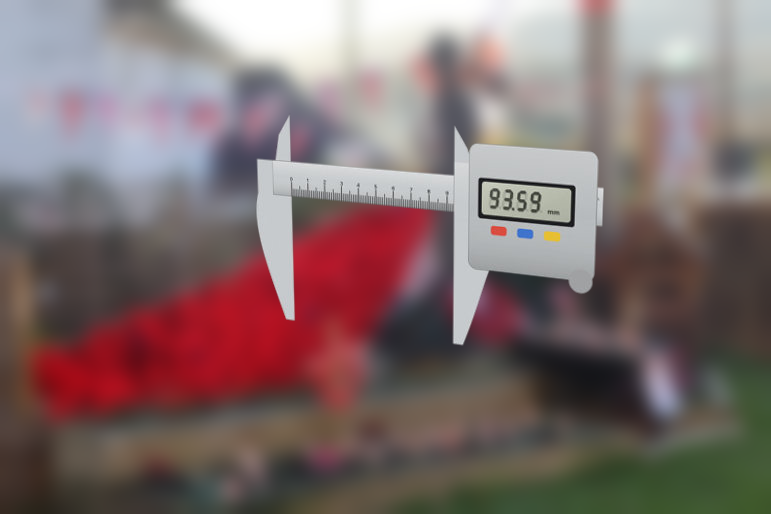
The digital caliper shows 93.59 mm
